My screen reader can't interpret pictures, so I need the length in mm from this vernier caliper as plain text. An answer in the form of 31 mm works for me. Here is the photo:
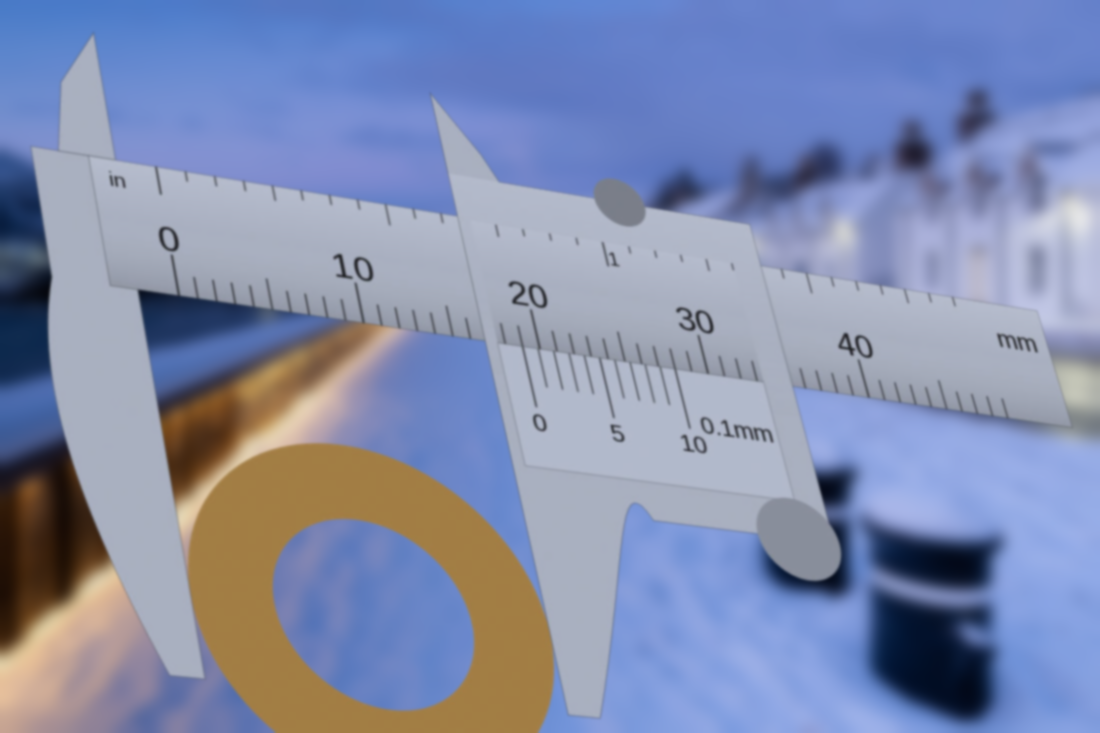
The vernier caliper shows 19.0 mm
